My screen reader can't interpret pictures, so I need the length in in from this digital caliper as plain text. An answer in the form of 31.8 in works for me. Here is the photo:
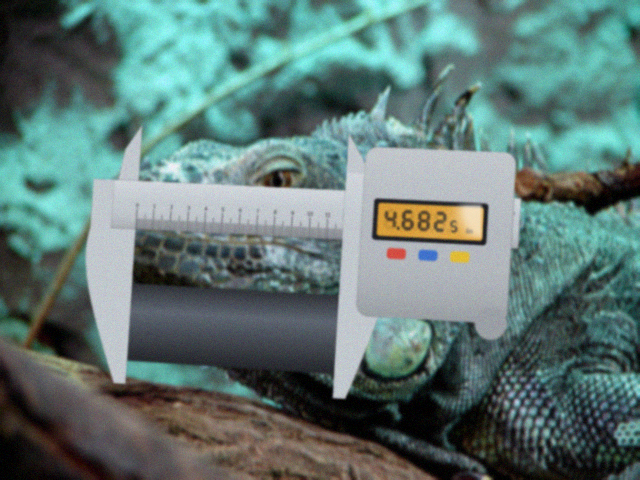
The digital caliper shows 4.6825 in
